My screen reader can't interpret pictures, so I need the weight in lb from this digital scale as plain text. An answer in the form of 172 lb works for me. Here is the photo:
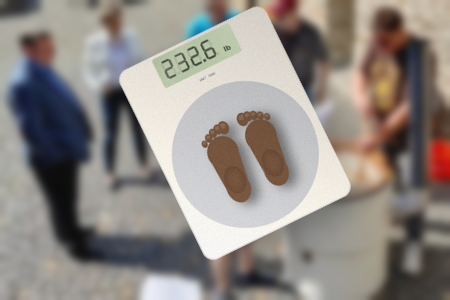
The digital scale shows 232.6 lb
